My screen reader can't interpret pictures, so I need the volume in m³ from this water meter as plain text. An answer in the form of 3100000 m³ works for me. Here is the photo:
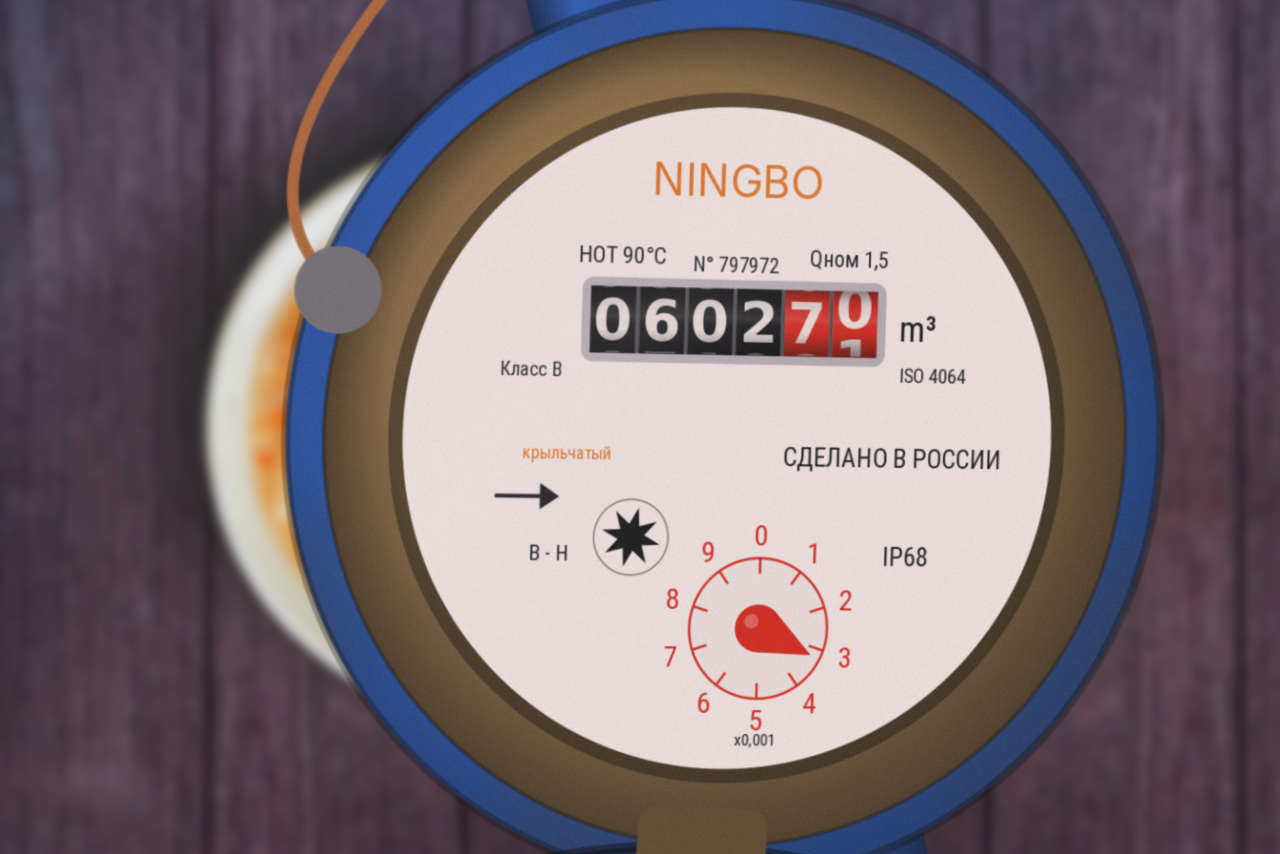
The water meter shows 602.703 m³
